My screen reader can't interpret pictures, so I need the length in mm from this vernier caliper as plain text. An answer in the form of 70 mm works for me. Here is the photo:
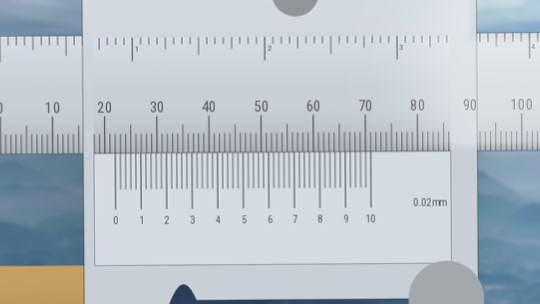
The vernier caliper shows 22.0 mm
